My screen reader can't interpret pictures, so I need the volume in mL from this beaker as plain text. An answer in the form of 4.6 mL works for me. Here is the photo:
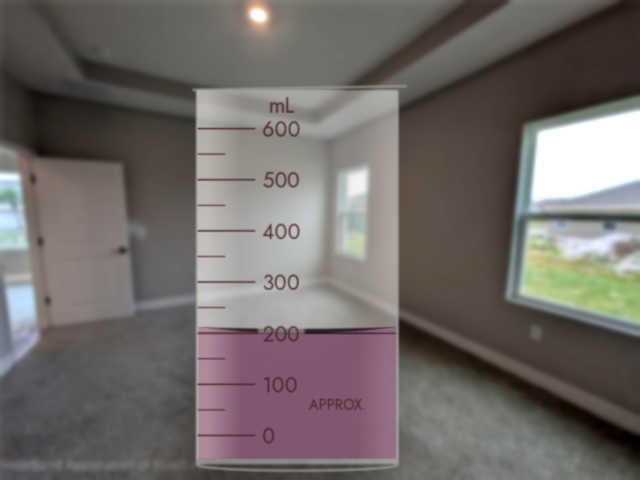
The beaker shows 200 mL
